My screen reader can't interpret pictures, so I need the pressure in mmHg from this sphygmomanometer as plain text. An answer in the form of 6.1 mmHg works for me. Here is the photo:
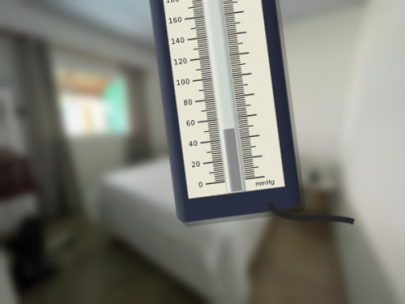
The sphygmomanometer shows 50 mmHg
